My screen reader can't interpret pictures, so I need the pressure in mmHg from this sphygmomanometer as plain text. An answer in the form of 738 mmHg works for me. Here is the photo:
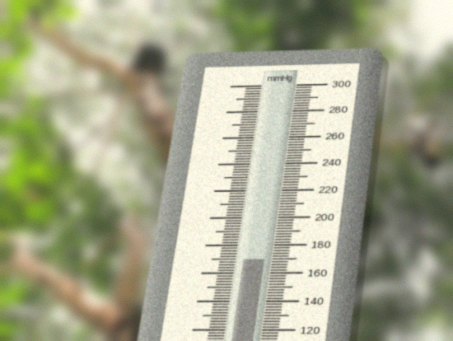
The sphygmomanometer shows 170 mmHg
